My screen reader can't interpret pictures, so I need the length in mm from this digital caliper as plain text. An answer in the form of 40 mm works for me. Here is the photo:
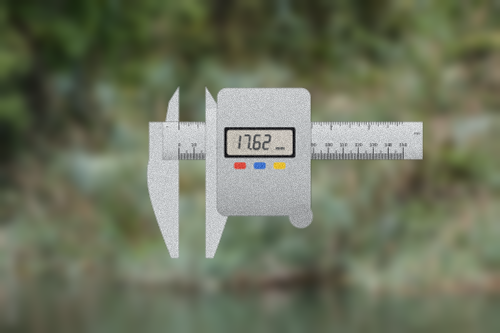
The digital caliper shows 17.62 mm
